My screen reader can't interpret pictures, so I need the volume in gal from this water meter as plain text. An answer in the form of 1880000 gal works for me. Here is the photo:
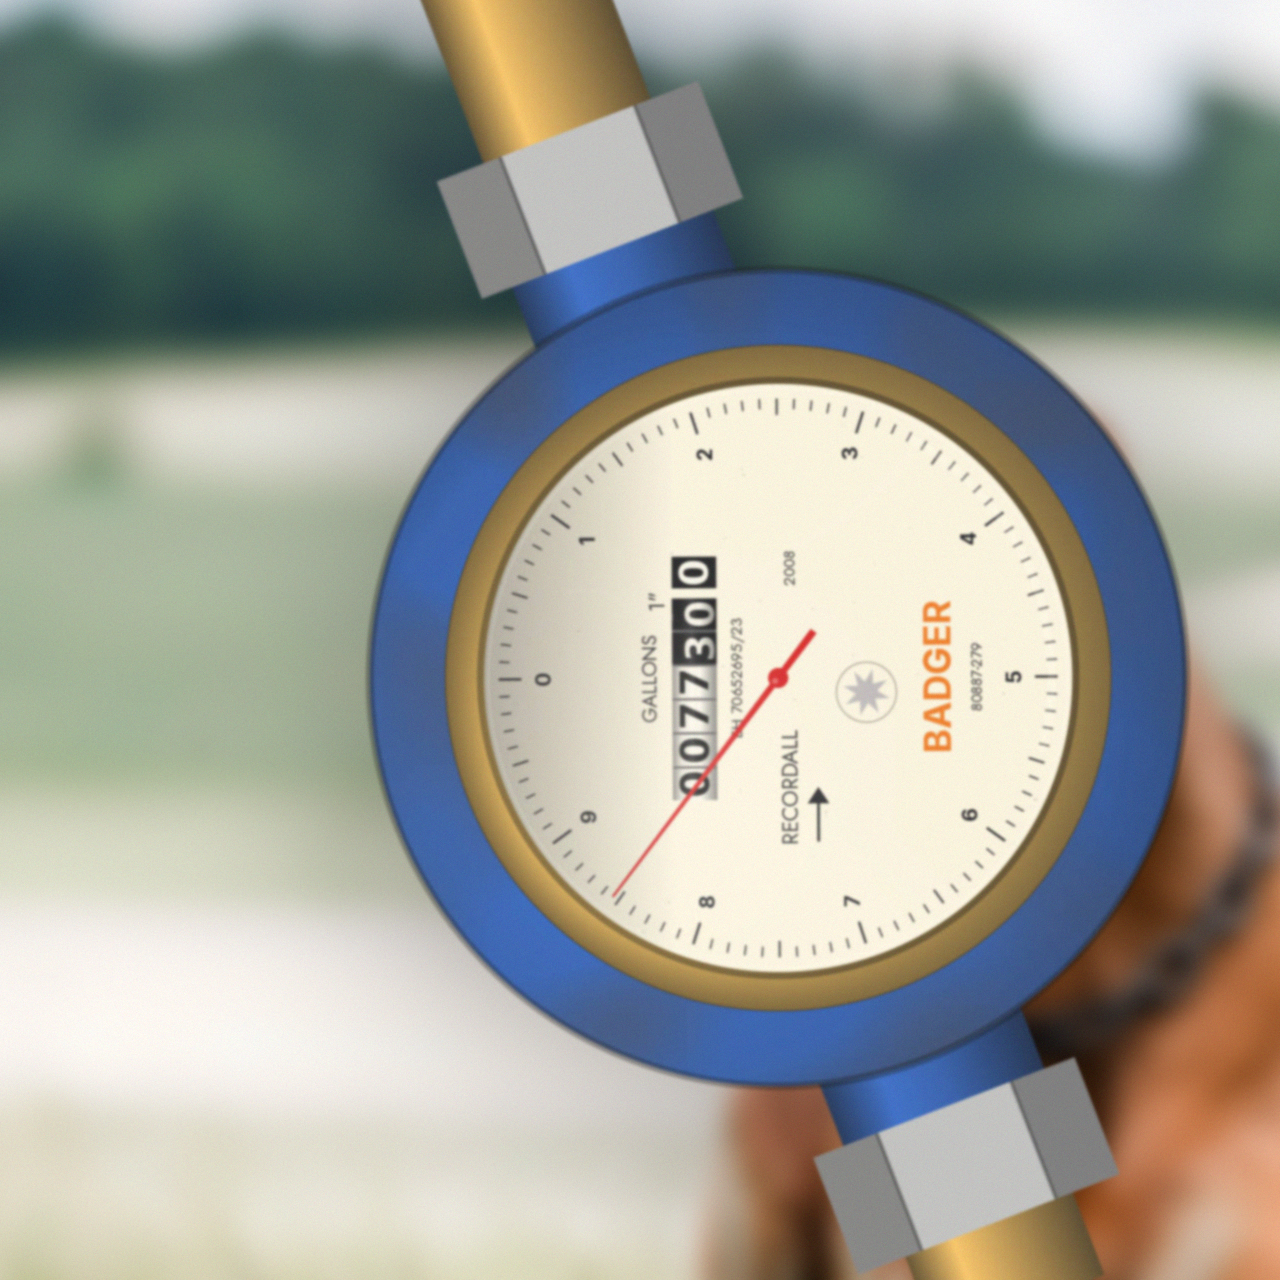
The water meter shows 77298.5 gal
